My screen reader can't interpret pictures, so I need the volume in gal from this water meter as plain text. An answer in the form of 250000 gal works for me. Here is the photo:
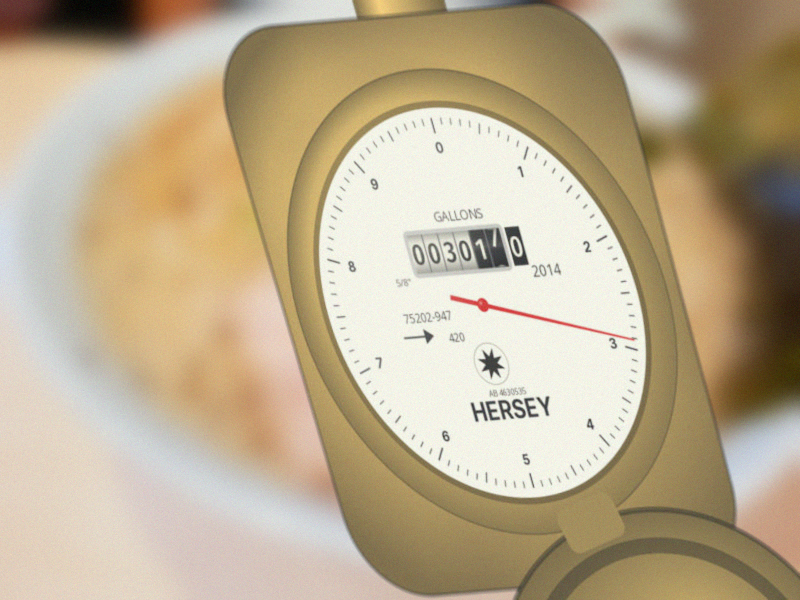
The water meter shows 30172.9 gal
